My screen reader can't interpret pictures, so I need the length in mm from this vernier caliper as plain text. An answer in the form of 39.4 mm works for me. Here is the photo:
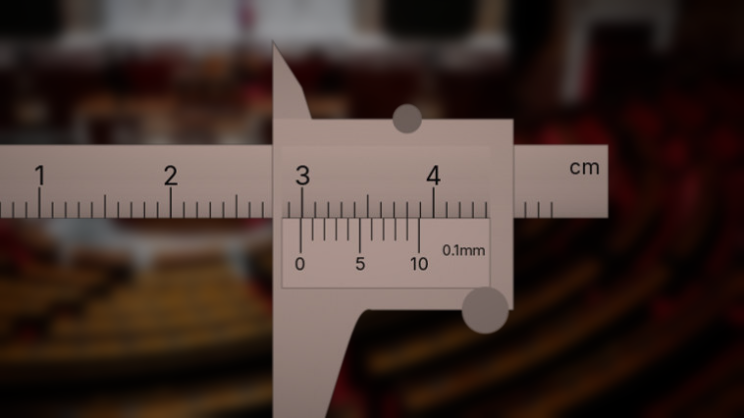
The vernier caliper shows 29.9 mm
